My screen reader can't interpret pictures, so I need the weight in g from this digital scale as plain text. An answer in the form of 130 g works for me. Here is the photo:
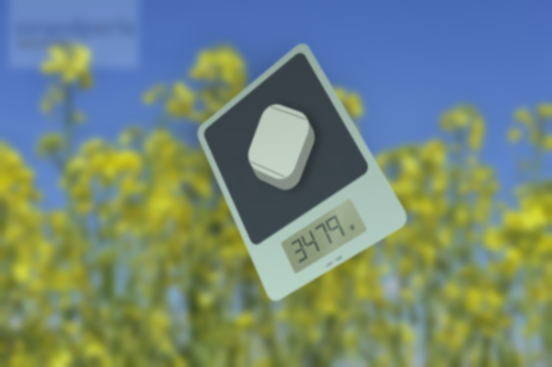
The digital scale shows 3479 g
